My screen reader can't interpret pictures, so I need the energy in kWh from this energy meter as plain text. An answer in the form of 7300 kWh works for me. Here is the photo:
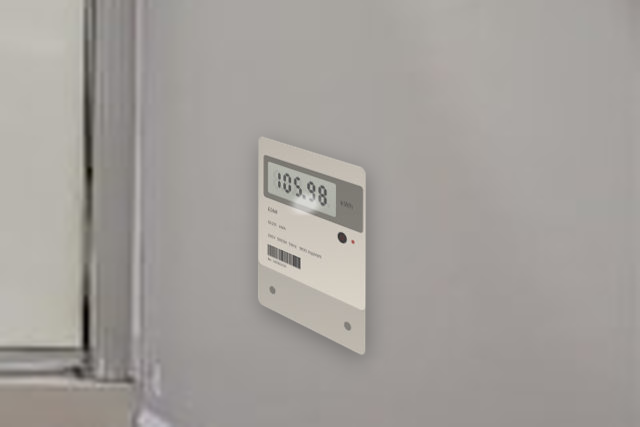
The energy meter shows 105.98 kWh
